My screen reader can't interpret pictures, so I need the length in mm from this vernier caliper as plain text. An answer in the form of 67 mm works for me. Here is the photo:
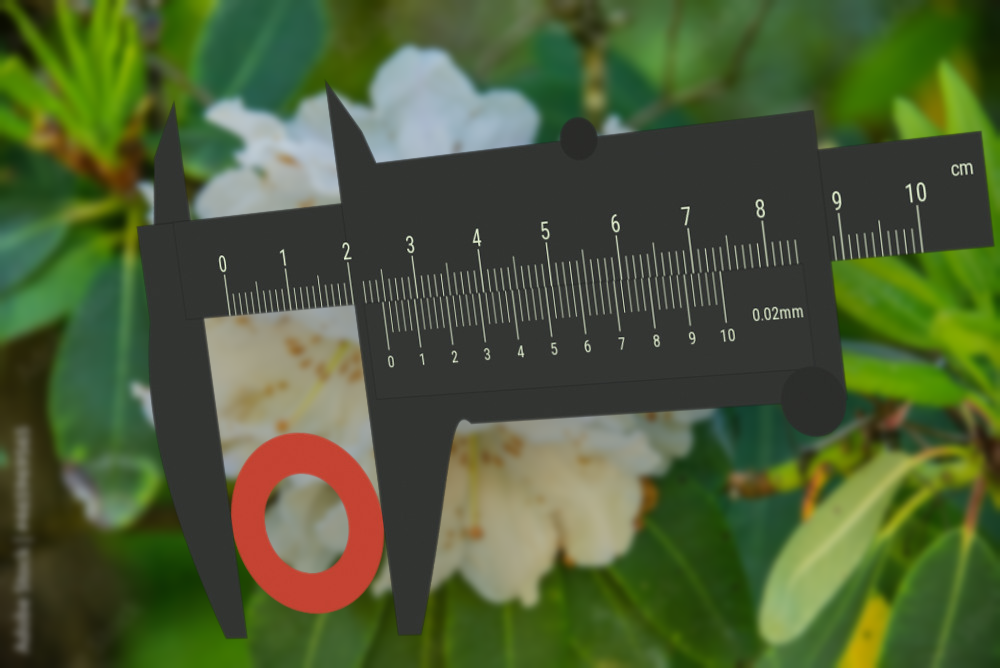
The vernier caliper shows 24.6 mm
